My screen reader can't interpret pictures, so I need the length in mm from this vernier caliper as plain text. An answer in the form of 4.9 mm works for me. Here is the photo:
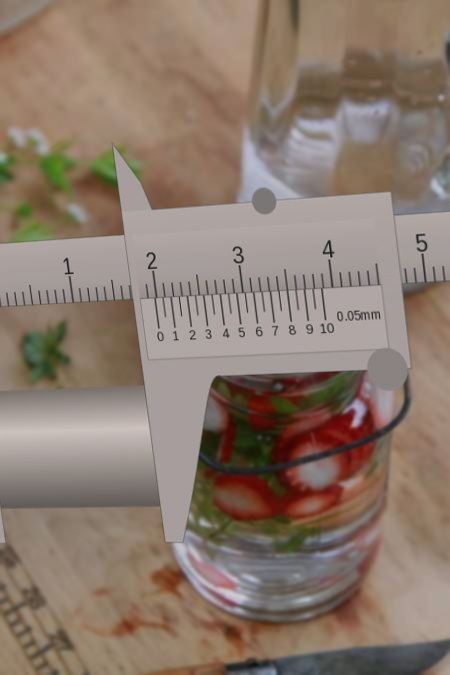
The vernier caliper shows 19.8 mm
